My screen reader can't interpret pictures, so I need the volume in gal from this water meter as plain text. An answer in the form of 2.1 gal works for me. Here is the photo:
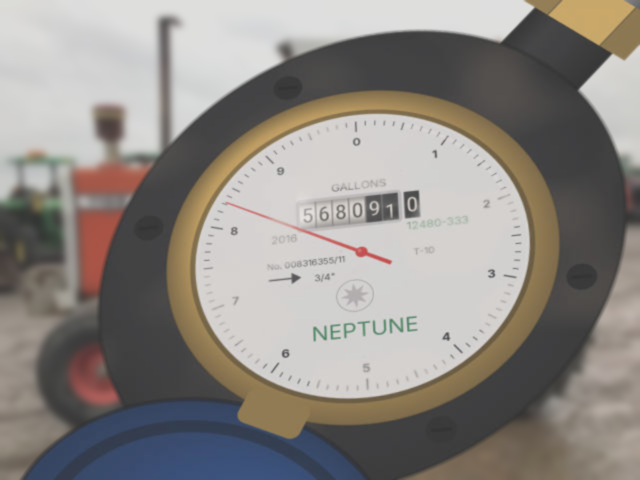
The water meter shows 5680908.3 gal
